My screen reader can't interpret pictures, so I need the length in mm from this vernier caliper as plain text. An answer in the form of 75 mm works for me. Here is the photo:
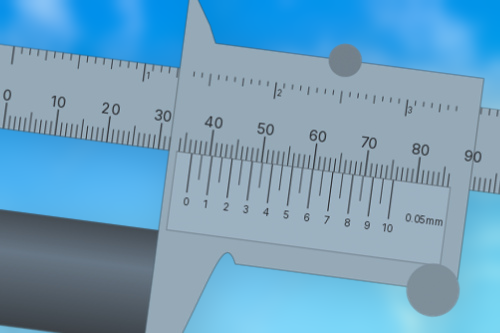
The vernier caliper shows 36.5 mm
